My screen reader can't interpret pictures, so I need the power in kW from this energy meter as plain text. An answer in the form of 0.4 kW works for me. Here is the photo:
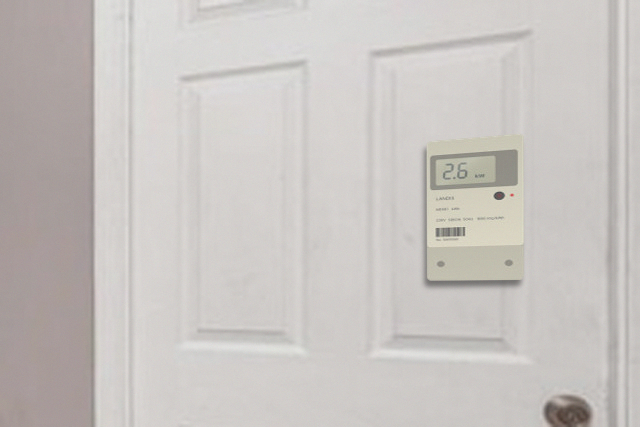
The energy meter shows 2.6 kW
